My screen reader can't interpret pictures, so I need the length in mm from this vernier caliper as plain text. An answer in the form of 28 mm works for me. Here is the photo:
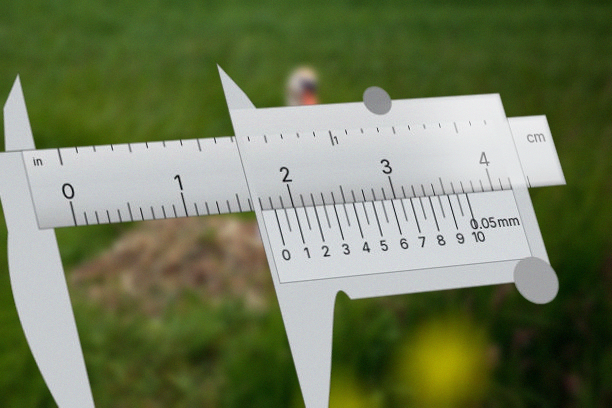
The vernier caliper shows 18.2 mm
